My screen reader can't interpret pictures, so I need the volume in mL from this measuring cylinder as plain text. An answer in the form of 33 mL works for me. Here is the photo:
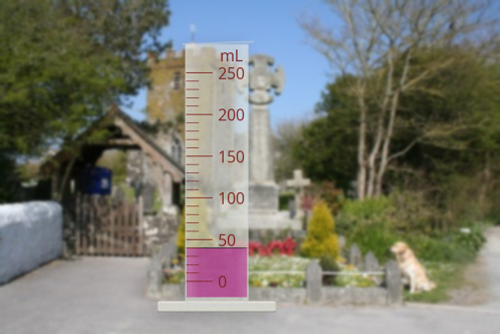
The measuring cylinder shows 40 mL
